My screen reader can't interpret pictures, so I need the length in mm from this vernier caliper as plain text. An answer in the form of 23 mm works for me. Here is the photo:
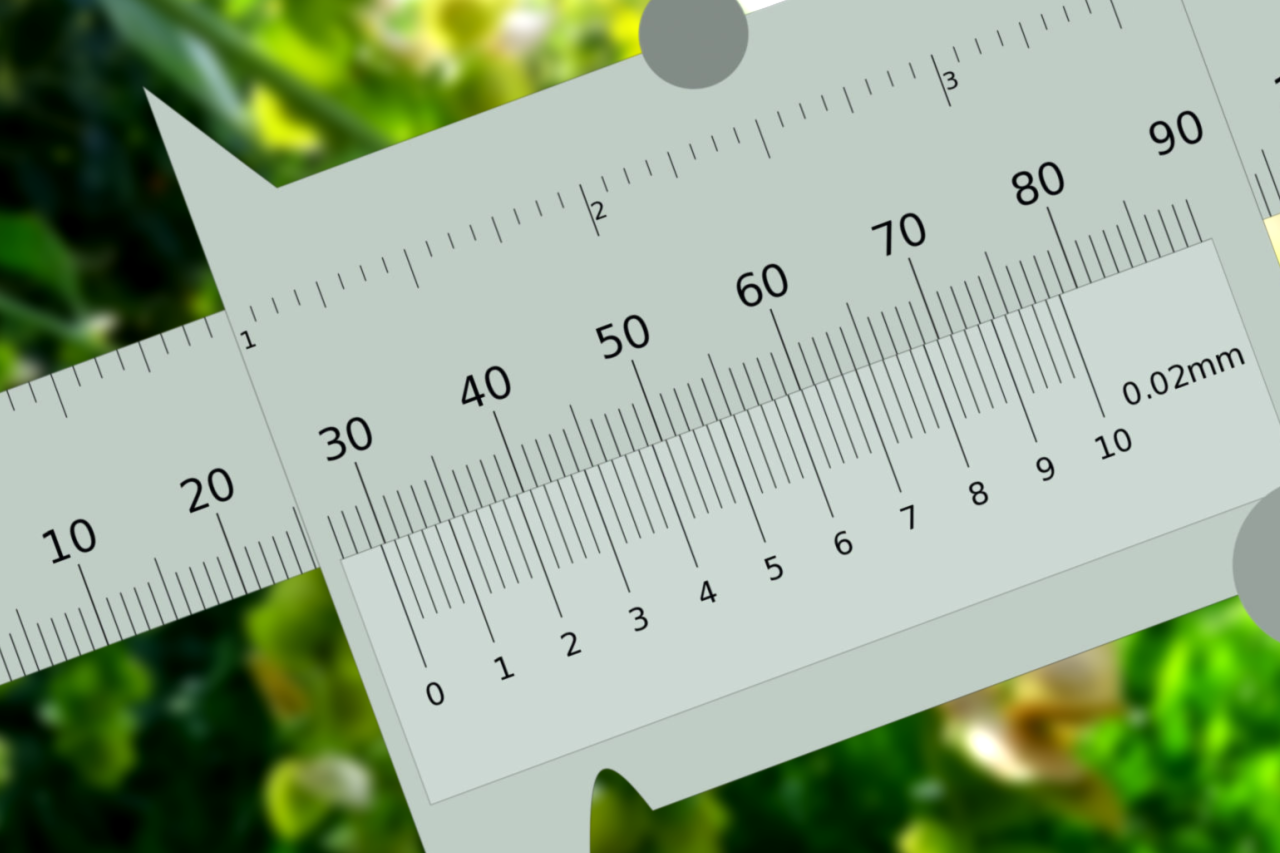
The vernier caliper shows 29.7 mm
